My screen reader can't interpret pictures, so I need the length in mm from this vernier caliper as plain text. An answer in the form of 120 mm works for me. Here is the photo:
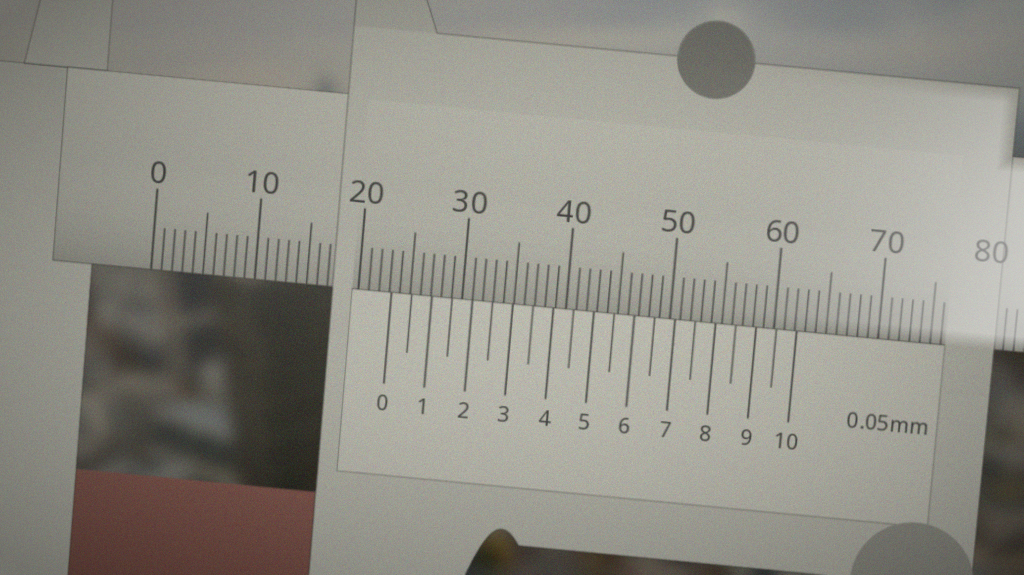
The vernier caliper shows 23.2 mm
